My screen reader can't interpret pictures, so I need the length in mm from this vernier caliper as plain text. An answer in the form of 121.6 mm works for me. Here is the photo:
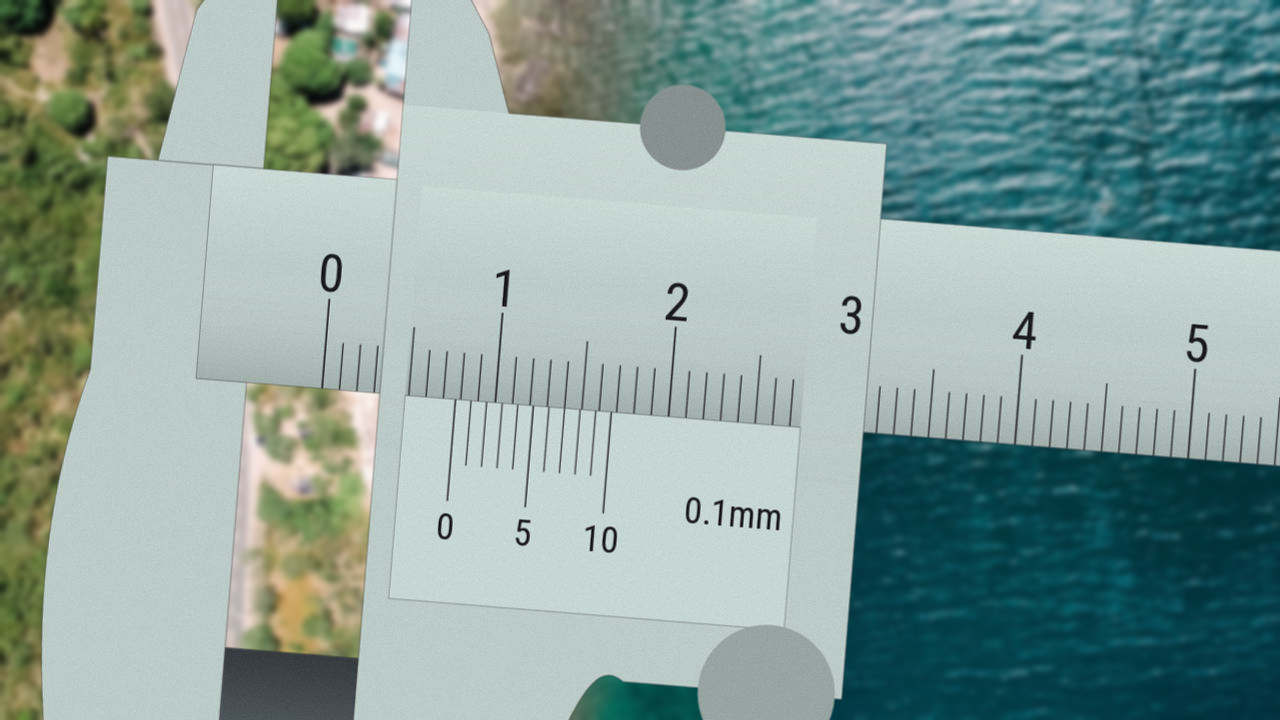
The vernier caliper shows 7.7 mm
